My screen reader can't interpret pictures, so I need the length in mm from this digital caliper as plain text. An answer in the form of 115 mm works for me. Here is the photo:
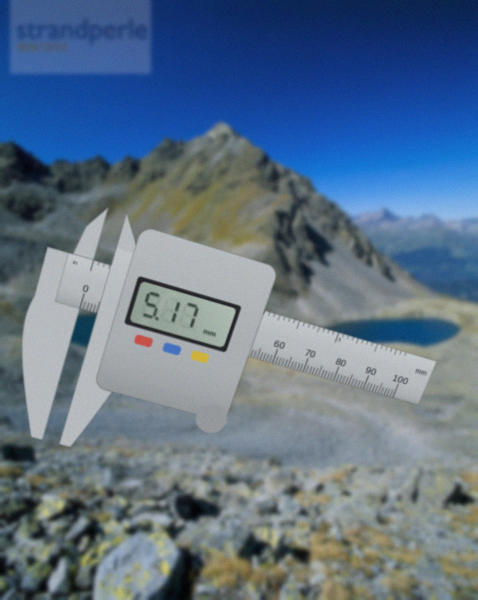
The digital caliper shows 5.17 mm
